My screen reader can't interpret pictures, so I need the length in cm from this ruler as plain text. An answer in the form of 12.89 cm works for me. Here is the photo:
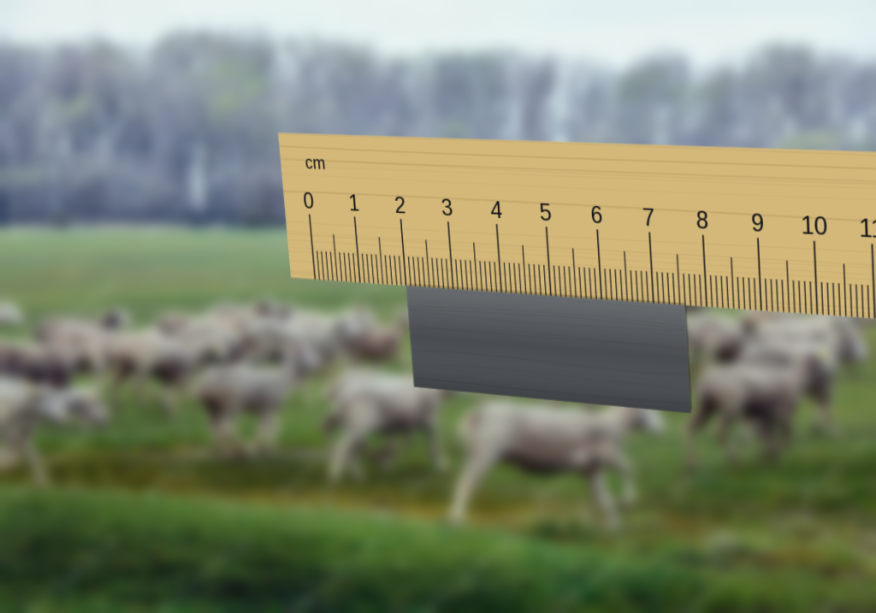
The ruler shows 5.6 cm
